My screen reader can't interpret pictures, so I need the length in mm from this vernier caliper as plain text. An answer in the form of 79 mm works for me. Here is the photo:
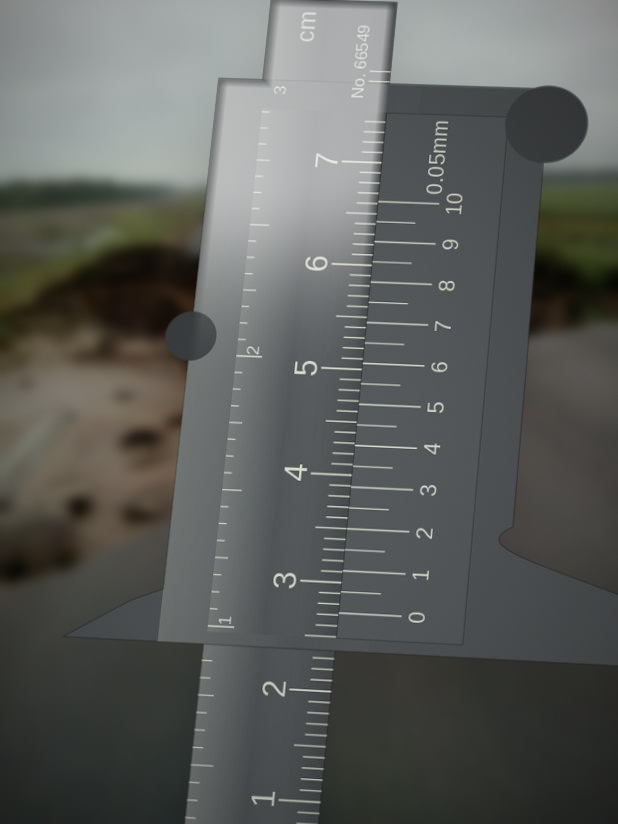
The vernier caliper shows 27.2 mm
